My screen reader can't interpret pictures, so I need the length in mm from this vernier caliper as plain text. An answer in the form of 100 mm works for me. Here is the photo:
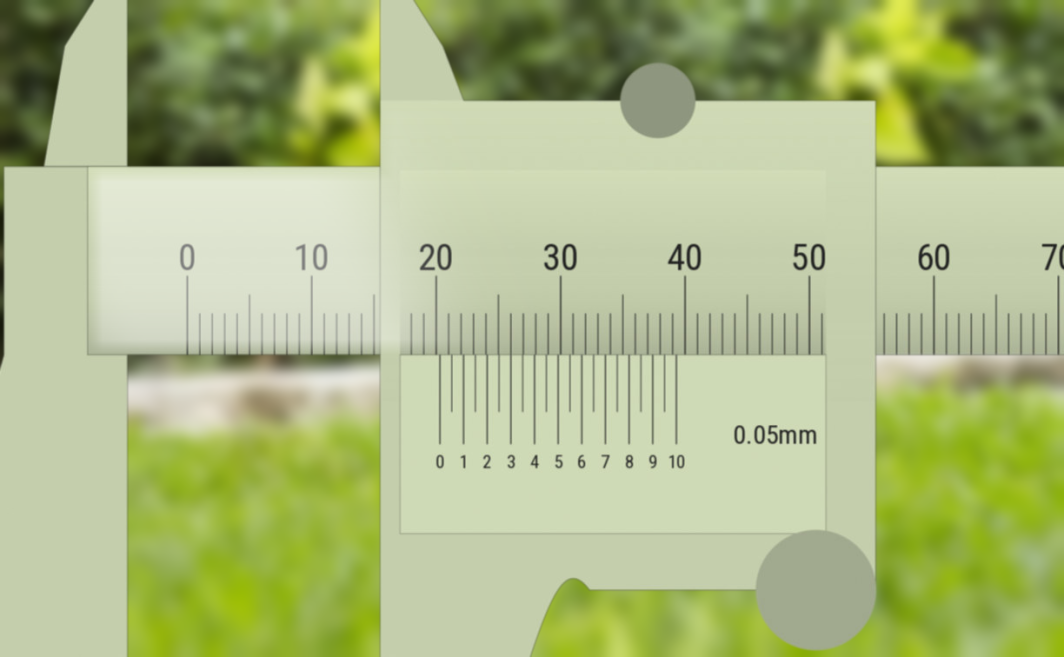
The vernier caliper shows 20.3 mm
